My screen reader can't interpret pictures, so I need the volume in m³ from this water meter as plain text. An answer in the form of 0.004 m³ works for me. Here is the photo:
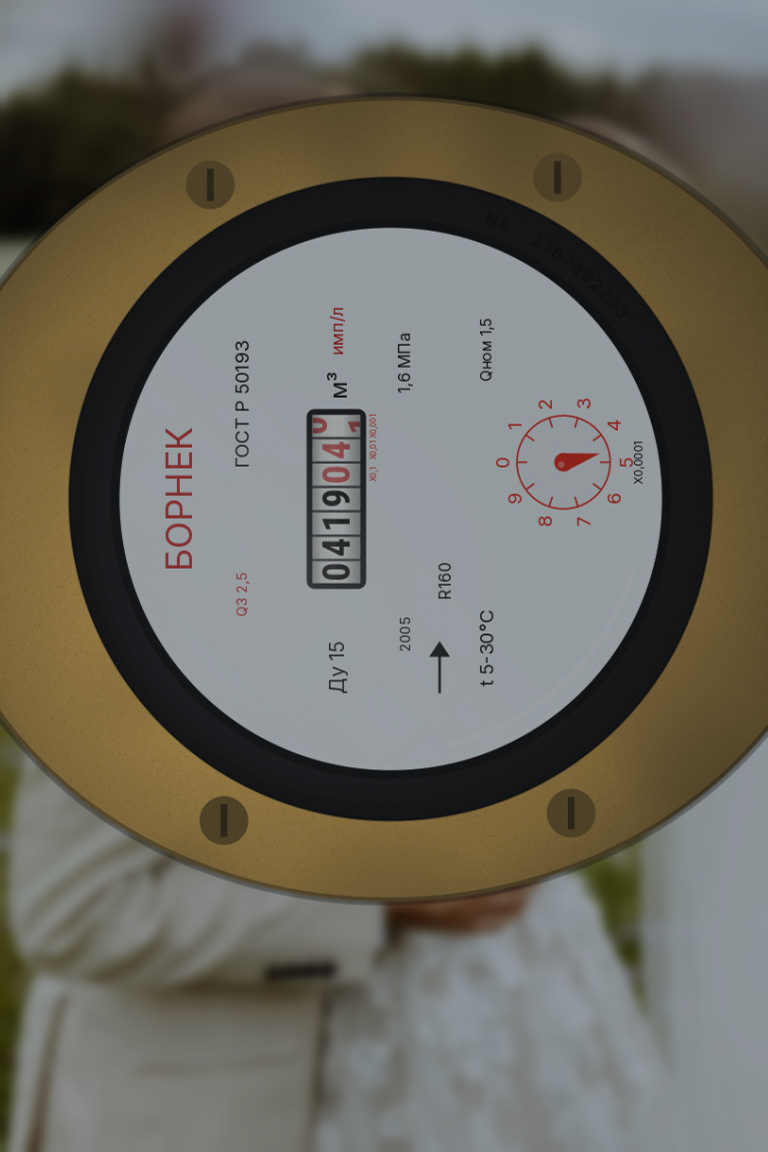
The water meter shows 419.0404 m³
